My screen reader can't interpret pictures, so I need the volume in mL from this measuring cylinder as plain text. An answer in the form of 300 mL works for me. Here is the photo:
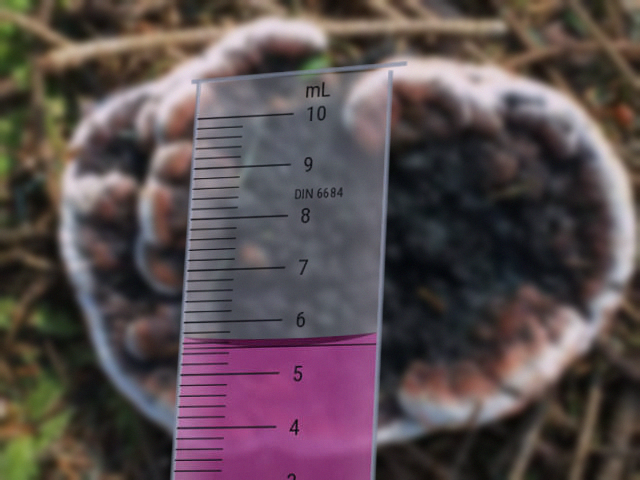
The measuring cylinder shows 5.5 mL
